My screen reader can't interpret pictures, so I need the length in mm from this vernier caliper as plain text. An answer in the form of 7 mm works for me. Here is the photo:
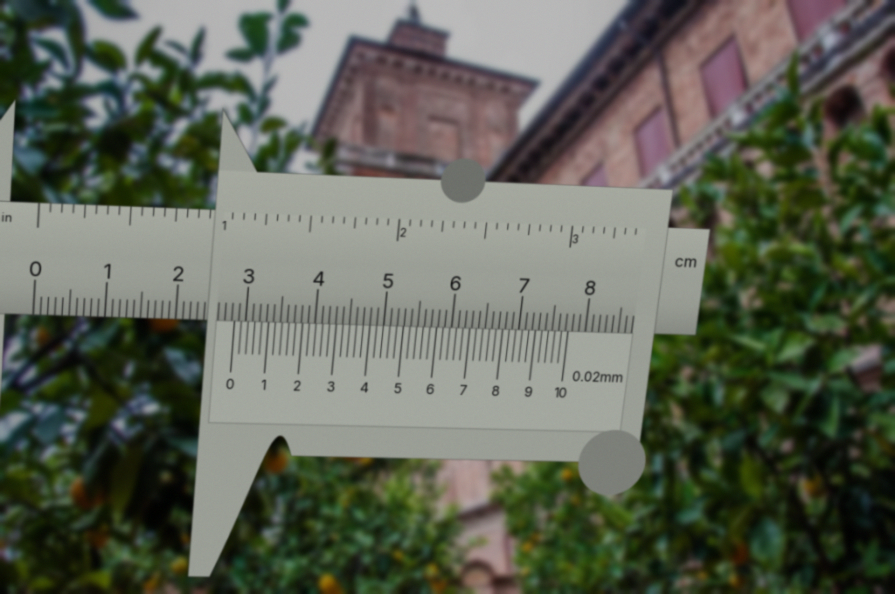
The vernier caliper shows 28.4 mm
